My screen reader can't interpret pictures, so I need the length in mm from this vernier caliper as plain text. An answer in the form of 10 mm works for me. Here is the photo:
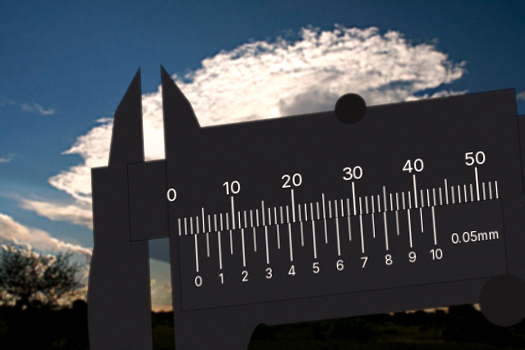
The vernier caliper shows 3.6 mm
